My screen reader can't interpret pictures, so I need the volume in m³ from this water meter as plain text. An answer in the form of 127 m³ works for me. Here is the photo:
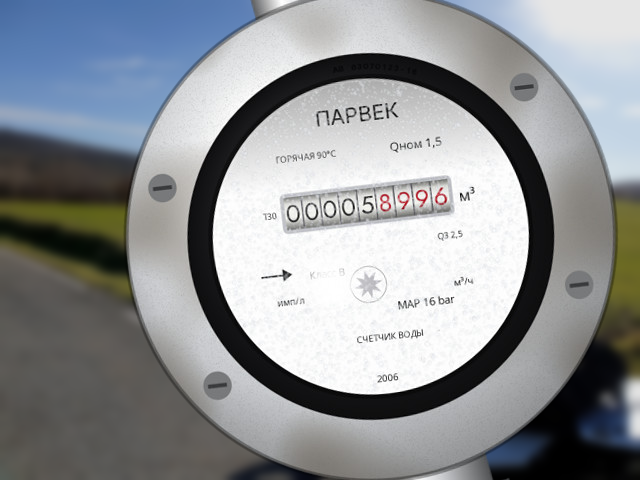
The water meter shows 5.8996 m³
